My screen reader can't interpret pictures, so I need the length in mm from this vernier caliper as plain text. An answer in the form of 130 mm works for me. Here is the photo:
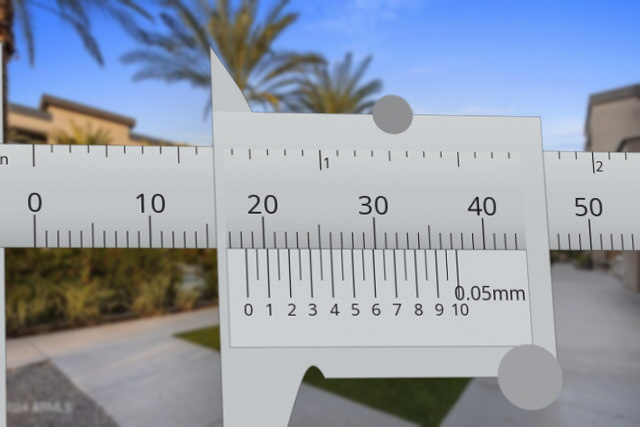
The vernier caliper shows 18.4 mm
